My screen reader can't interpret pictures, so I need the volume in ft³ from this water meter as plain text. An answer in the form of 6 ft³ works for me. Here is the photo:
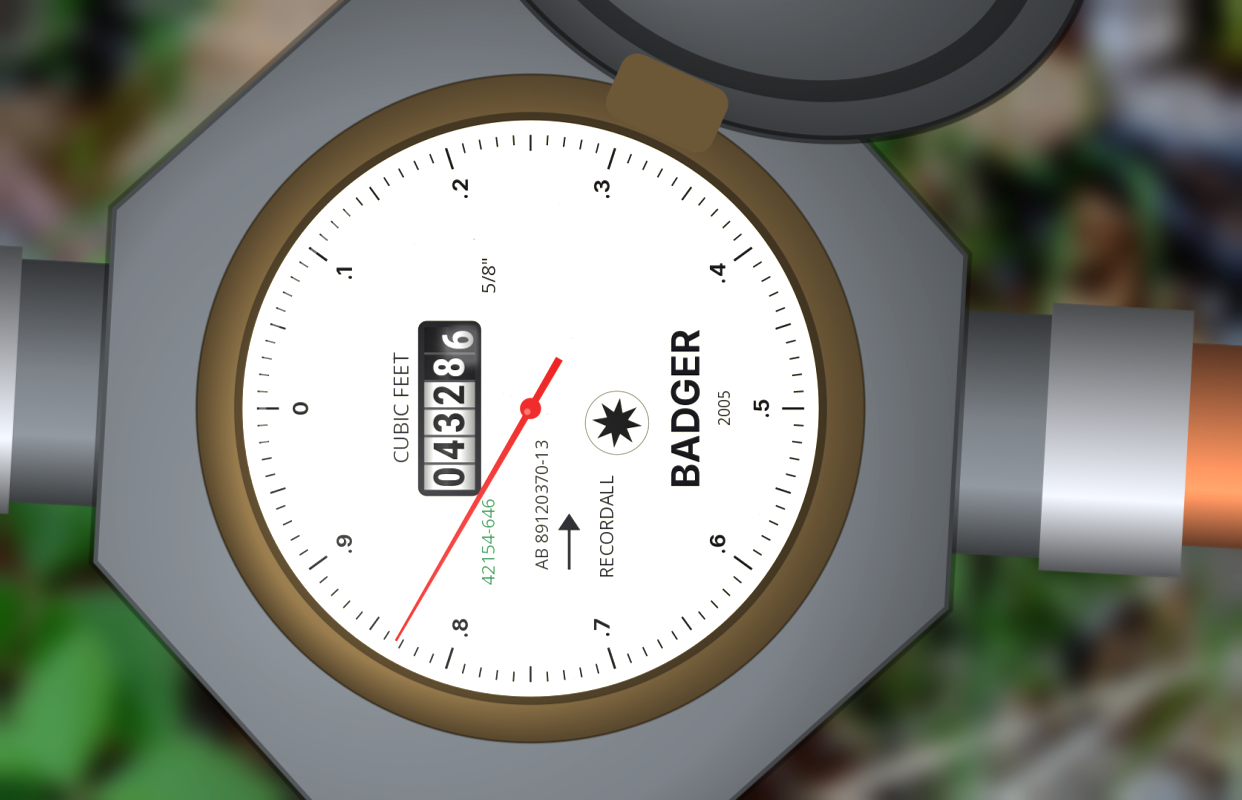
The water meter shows 43285.83 ft³
